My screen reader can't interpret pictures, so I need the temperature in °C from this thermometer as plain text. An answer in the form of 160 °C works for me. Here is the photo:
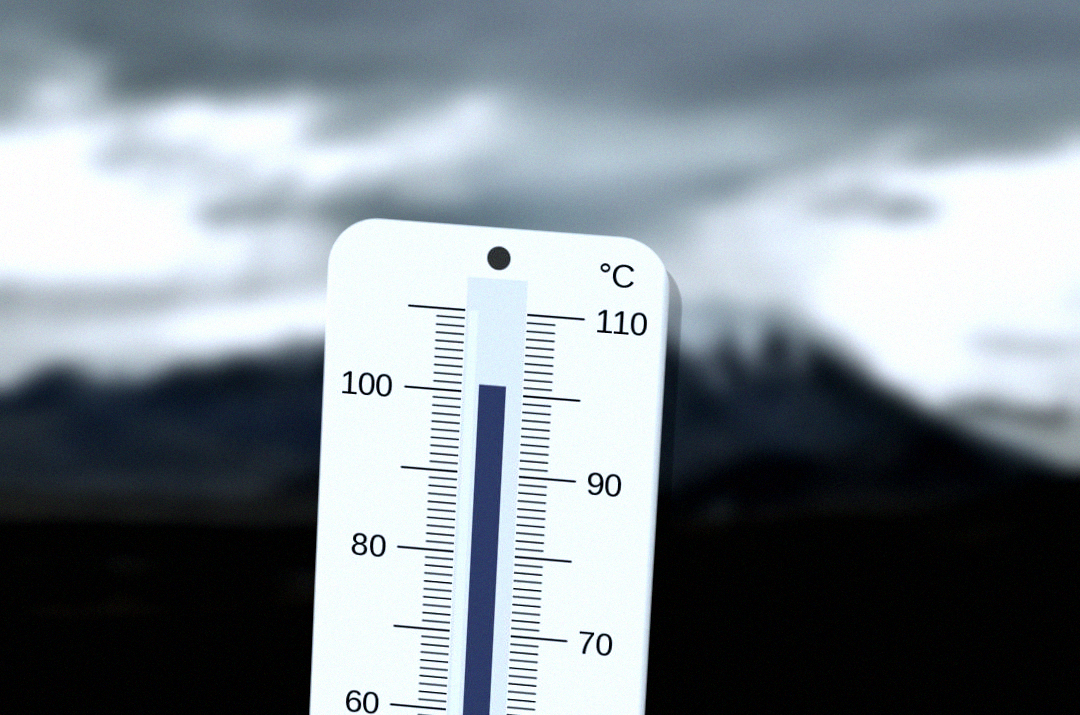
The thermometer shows 101 °C
